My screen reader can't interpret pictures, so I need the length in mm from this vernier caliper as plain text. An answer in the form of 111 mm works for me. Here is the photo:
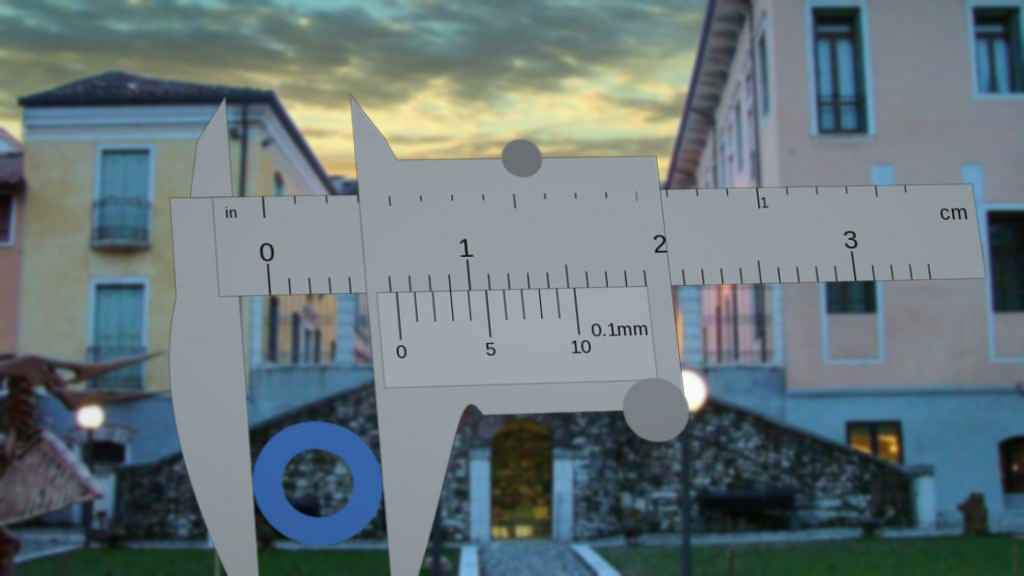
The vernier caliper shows 6.3 mm
